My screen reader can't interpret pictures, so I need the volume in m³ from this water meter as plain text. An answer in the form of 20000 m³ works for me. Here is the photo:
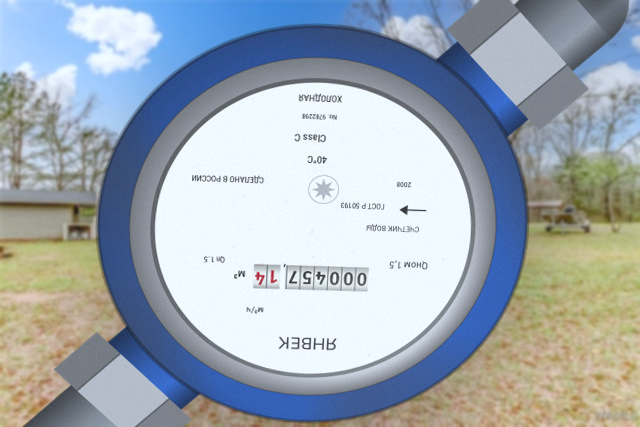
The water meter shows 457.14 m³
